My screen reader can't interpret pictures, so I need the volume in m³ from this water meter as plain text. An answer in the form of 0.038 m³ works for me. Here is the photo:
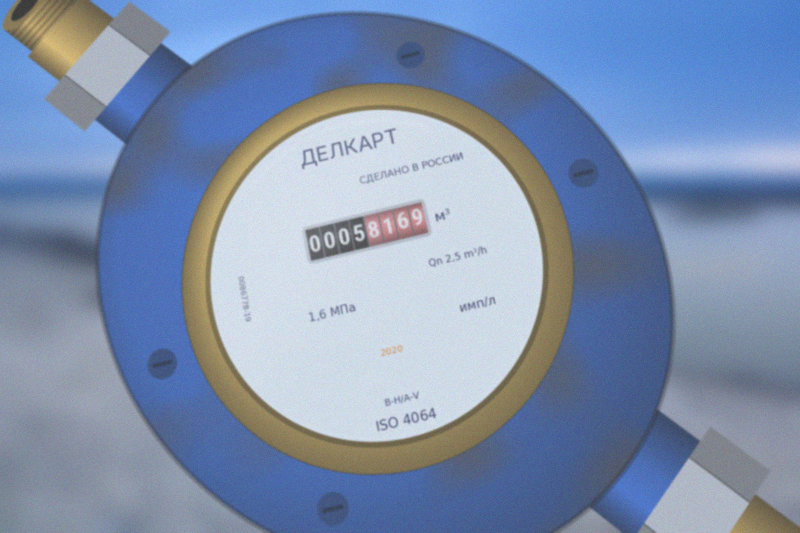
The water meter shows 5.8169 m³
